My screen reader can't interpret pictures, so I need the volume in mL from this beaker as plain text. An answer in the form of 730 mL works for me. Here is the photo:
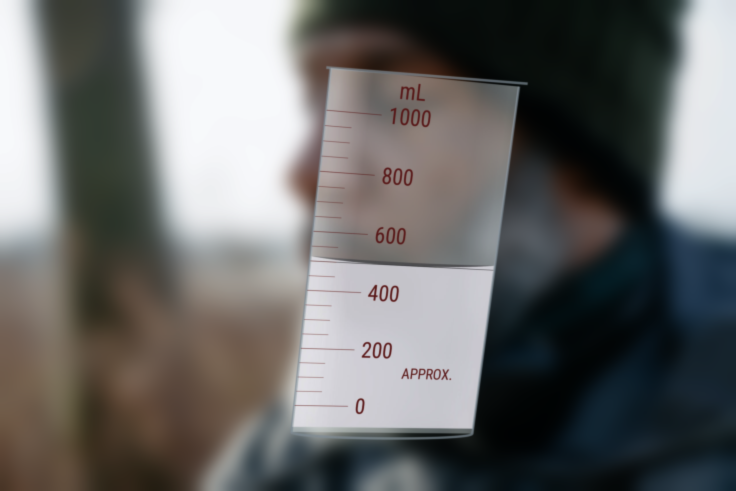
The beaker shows 500 mL
